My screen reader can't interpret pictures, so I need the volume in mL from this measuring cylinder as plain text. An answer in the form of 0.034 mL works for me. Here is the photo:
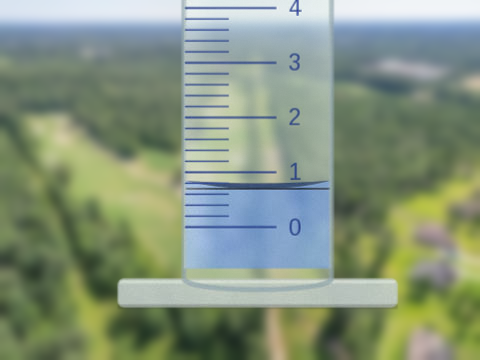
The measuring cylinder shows 0.7 mL
